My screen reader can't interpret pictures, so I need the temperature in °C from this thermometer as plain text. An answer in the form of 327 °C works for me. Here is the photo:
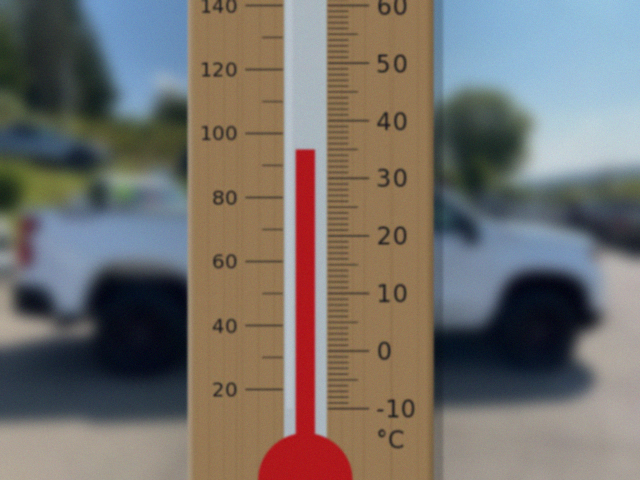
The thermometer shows 35 °C
